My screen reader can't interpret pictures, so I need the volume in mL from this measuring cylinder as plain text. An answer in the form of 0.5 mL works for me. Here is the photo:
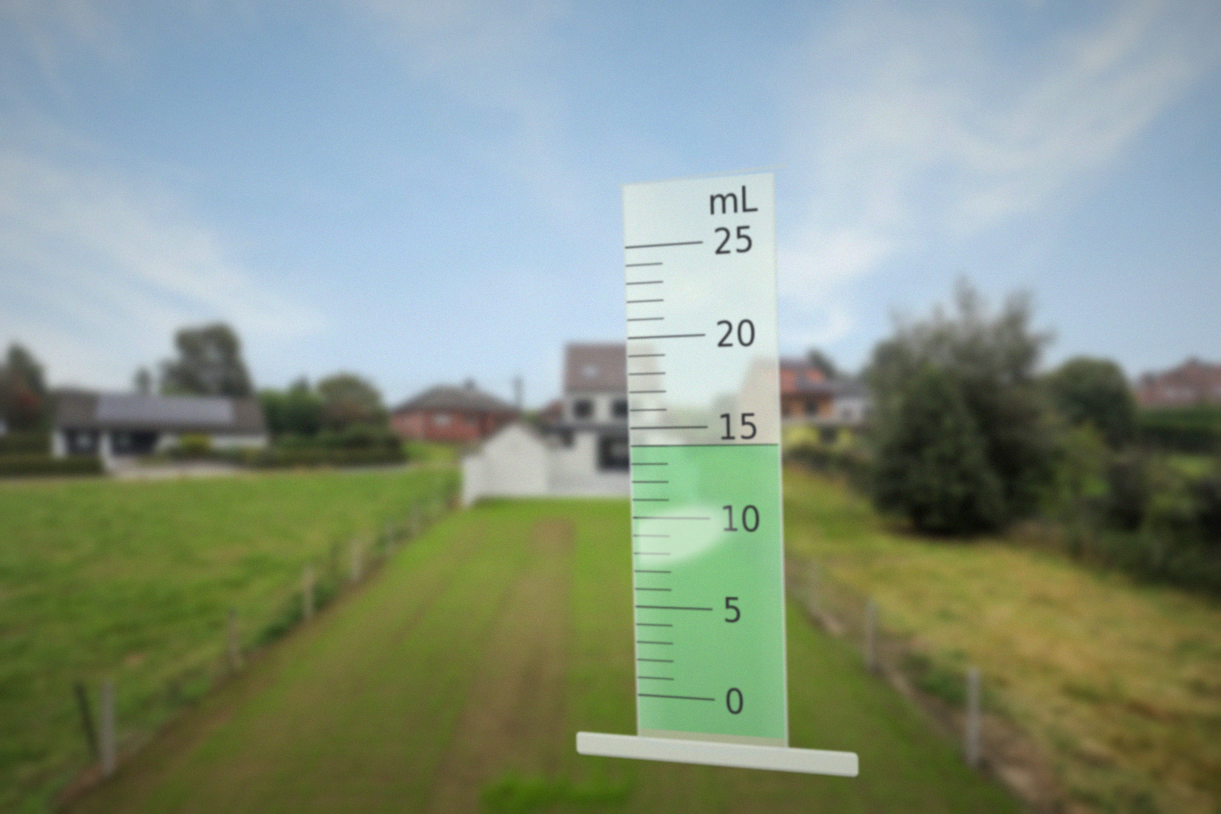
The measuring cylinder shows 14 mL
